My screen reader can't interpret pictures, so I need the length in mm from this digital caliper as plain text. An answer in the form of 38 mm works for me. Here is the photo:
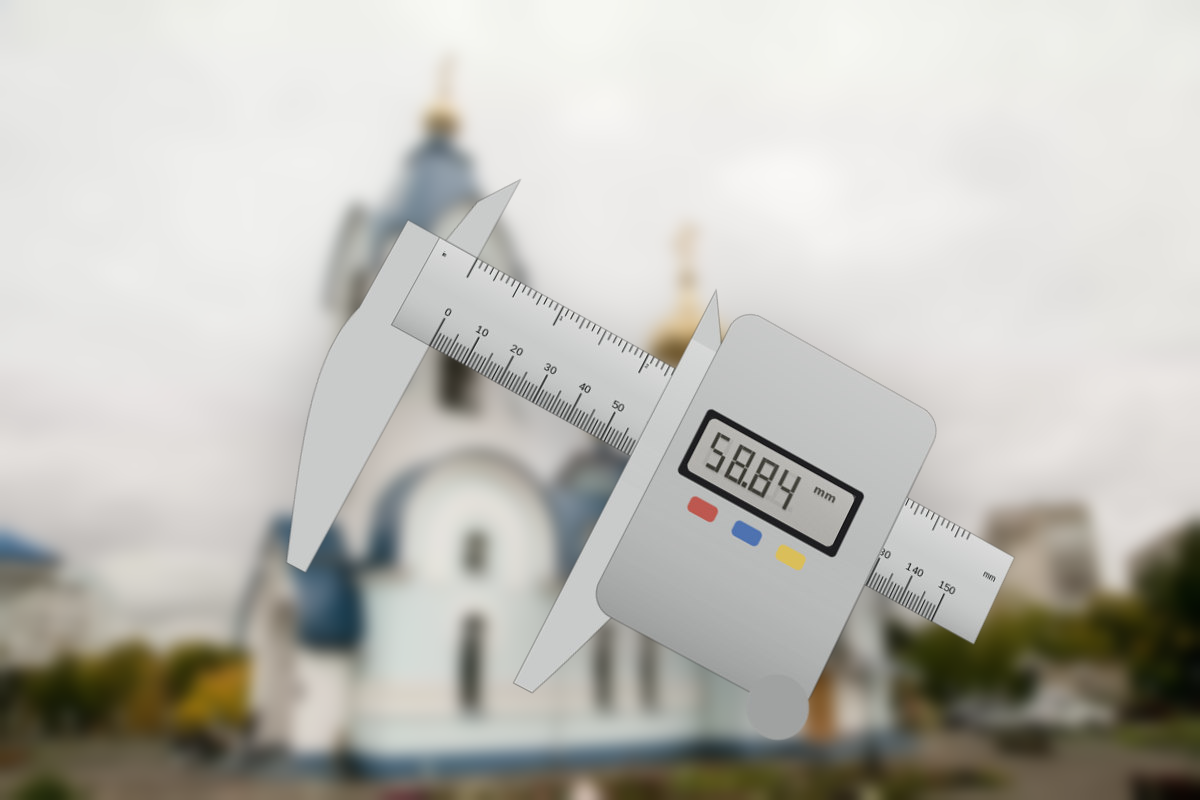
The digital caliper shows 58.84 mm
